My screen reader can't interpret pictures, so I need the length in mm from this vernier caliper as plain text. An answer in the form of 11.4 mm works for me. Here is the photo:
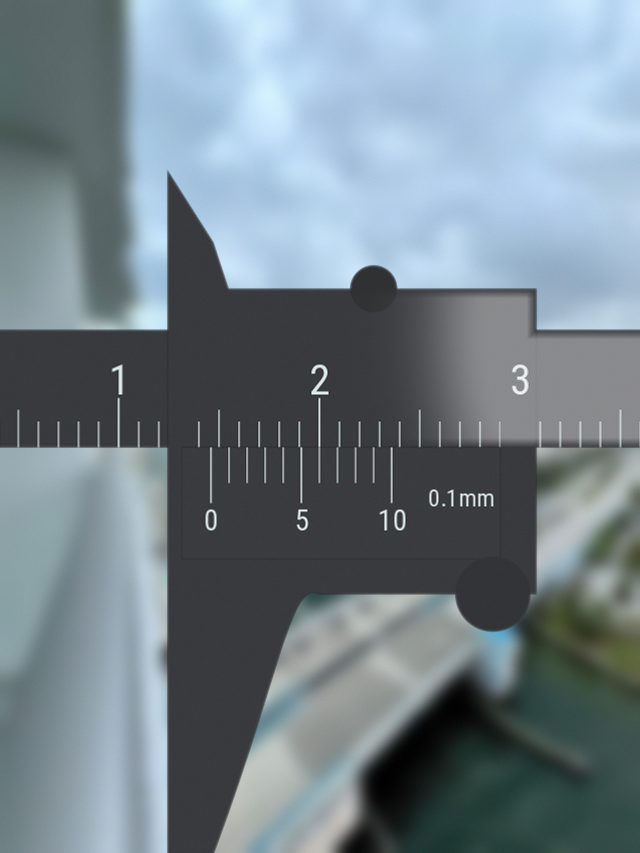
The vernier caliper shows 14.6 mm
